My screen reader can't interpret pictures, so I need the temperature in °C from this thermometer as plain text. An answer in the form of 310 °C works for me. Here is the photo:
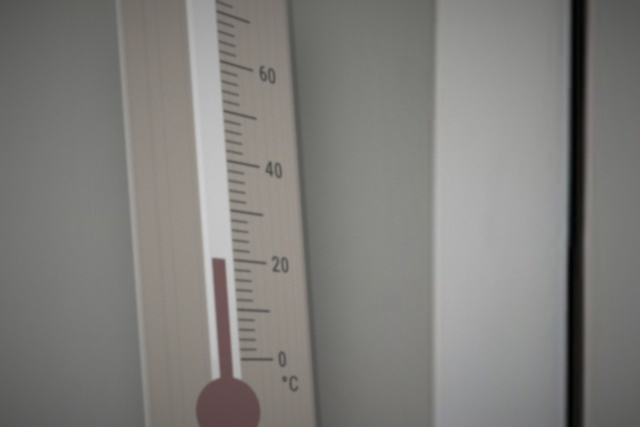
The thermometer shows 20 °C
